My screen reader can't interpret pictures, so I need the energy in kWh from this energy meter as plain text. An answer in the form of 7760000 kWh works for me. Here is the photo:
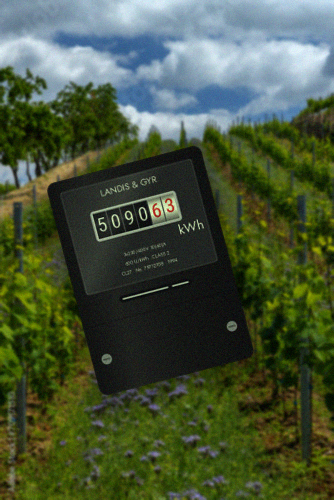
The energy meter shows 5090.63 kWh
